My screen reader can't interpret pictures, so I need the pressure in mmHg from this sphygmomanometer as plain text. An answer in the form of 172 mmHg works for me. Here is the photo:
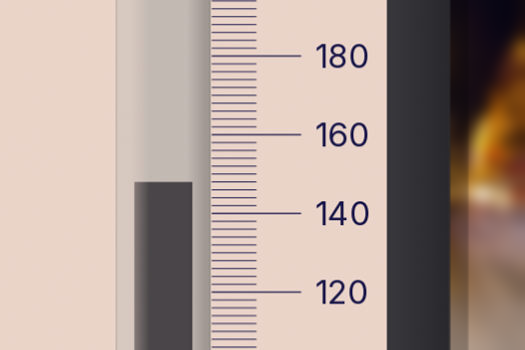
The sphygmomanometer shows 148 mmHg
